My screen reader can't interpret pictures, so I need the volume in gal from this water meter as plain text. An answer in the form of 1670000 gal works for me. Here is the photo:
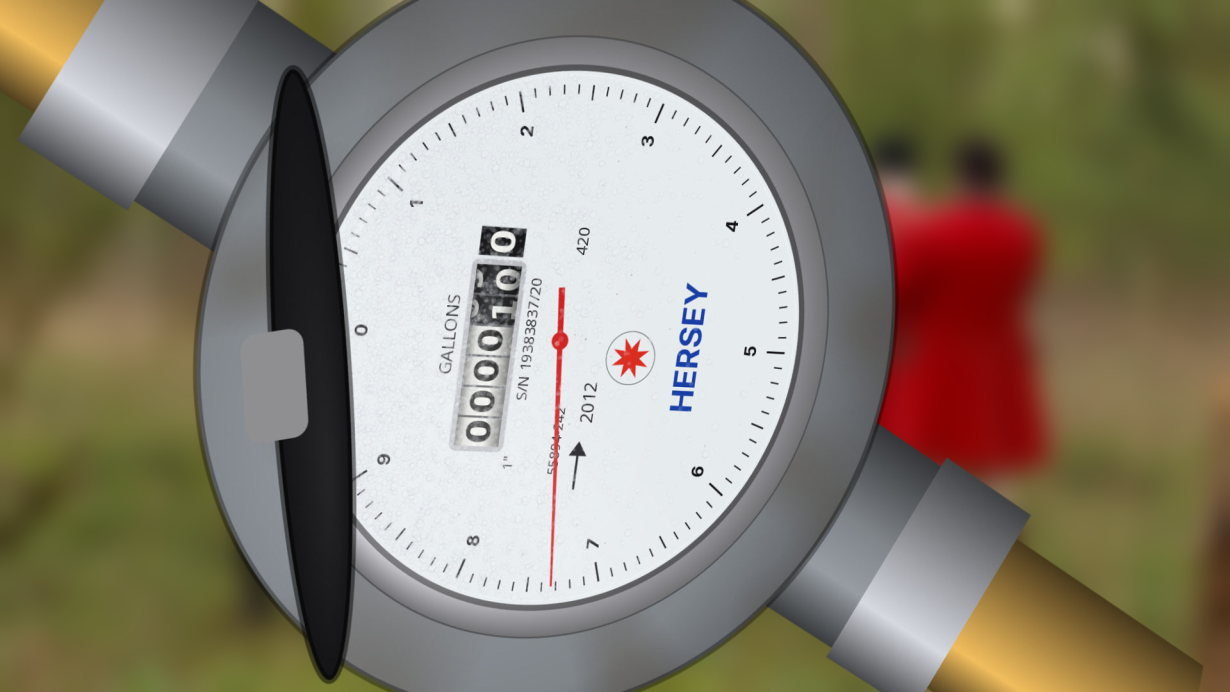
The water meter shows 97.3 gal
